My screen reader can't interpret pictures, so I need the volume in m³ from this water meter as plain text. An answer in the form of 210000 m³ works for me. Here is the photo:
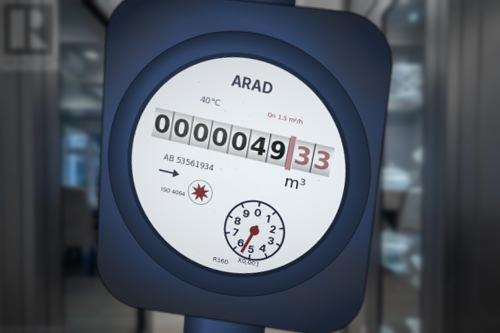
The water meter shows 49.335 m³
